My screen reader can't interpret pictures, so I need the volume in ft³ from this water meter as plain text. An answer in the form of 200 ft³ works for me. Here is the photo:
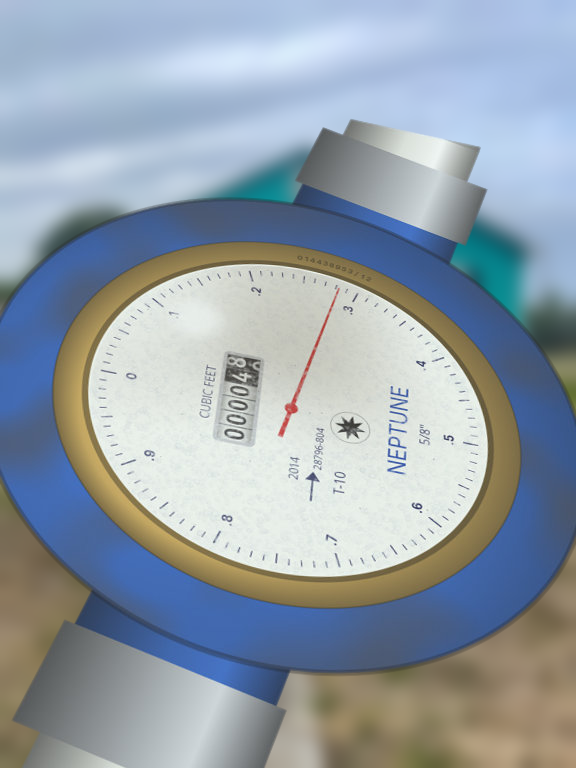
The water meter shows 48.28 ft³
